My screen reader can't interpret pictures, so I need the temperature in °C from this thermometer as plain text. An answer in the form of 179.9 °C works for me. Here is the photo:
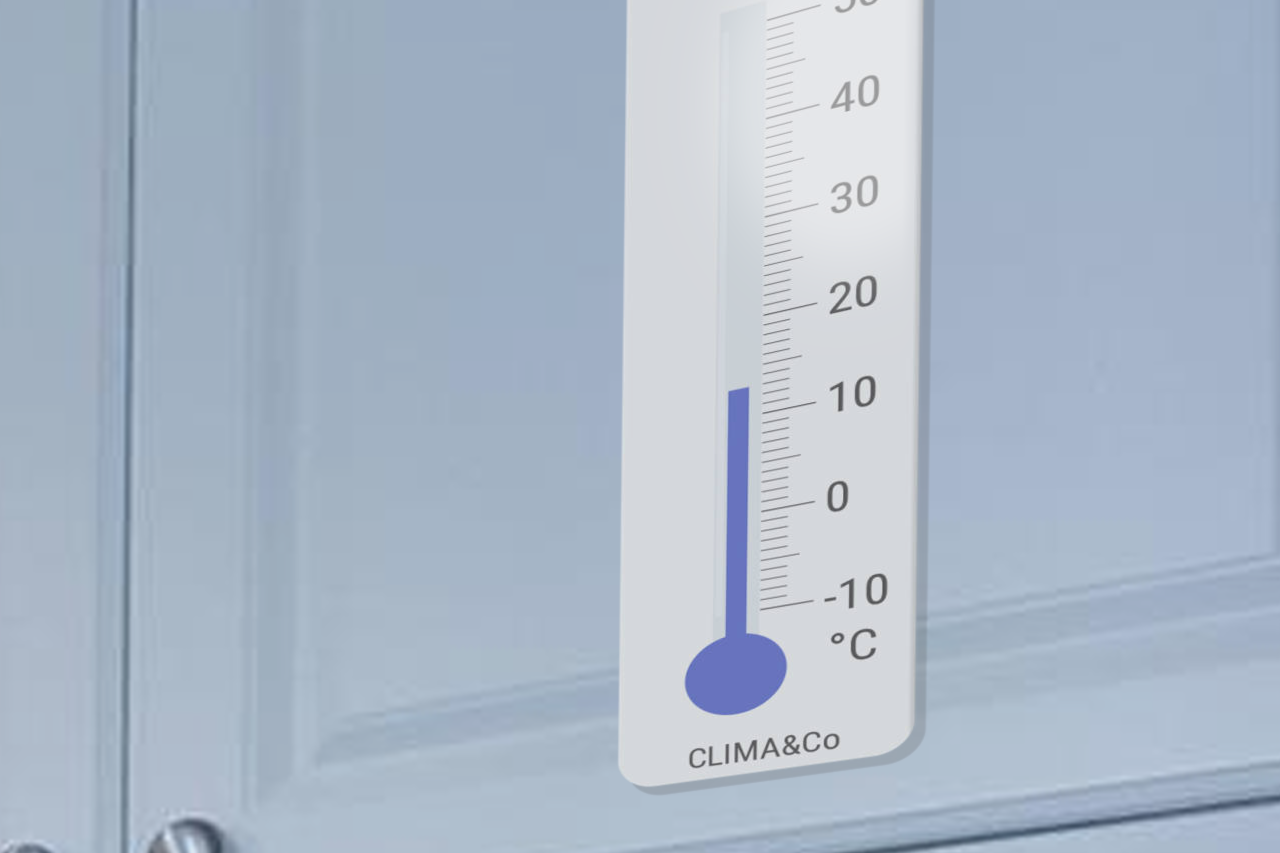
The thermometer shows 13 °C
